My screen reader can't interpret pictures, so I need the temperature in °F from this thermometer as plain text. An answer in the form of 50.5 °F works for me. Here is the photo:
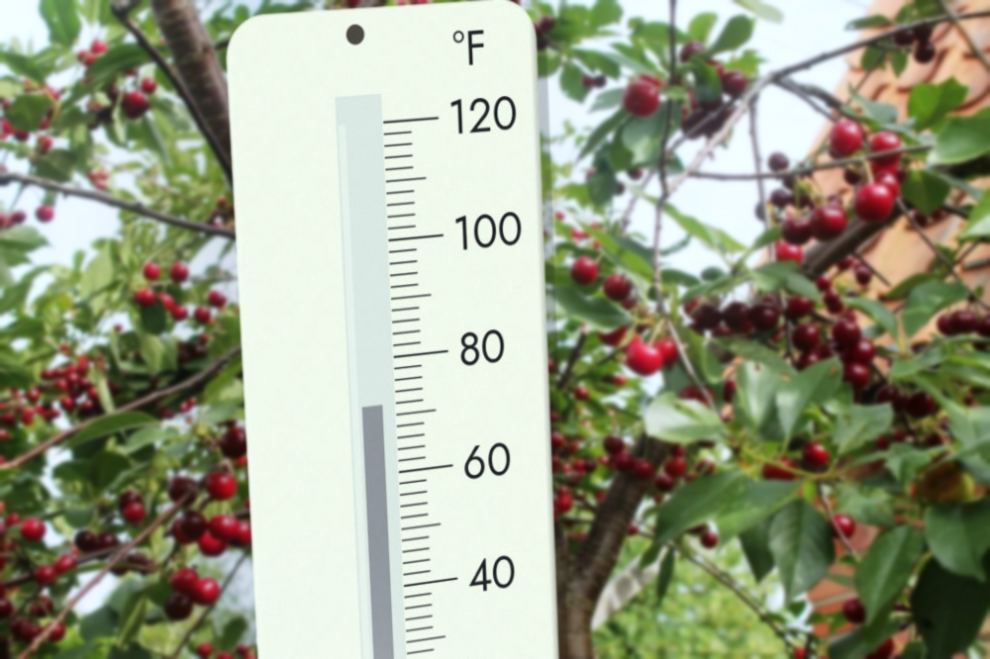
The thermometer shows 72 °F
